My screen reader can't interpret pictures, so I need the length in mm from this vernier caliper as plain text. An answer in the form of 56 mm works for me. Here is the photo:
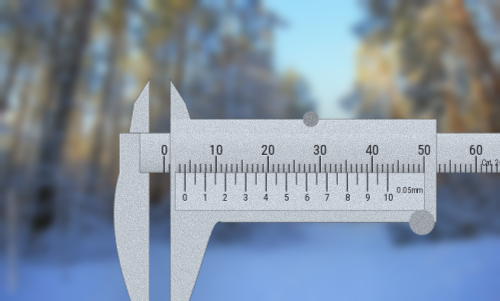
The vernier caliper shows 4.0 mm
